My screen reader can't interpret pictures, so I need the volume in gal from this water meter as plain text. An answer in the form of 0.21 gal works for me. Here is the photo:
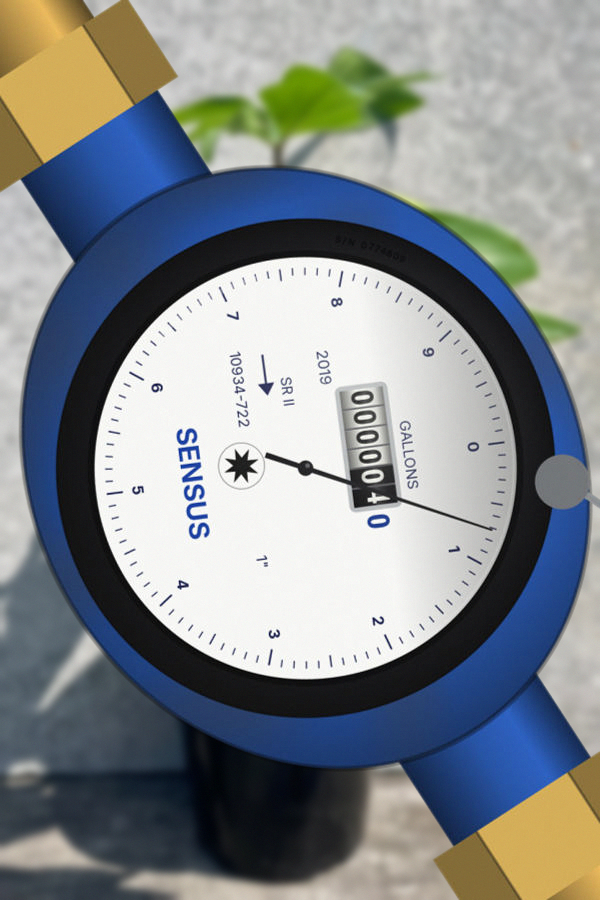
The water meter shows 40.7 gal
